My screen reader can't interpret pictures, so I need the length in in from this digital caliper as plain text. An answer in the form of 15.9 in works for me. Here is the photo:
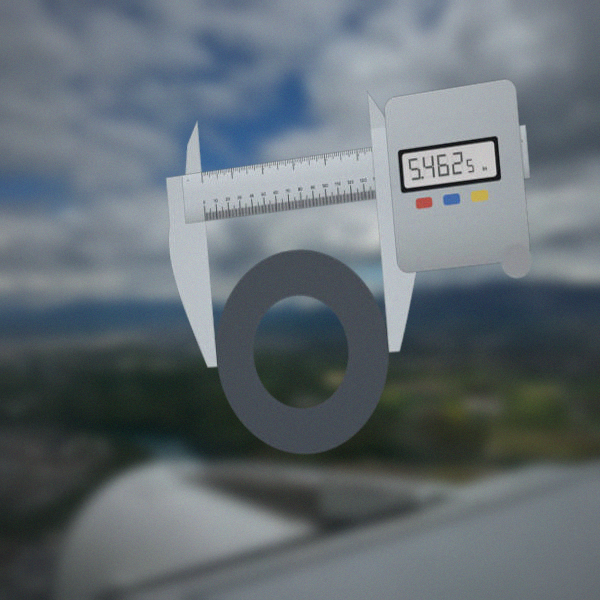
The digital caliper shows 5.4625 in
